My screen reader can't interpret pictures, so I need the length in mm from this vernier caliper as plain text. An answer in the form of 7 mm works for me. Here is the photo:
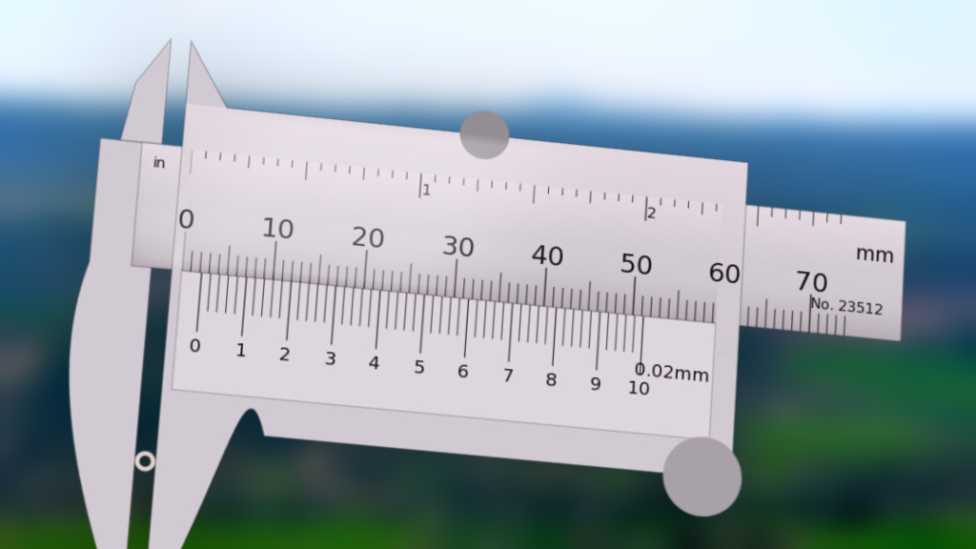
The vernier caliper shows 2.2 mm
